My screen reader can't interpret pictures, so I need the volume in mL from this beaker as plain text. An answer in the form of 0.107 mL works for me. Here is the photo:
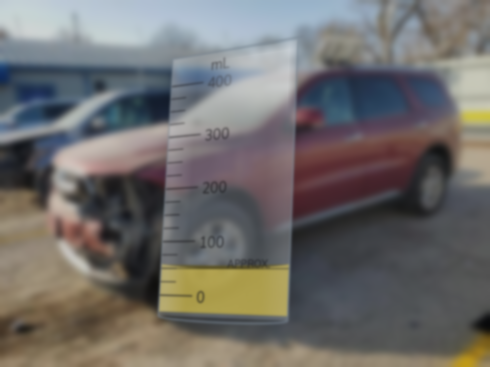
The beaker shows 50 mL
